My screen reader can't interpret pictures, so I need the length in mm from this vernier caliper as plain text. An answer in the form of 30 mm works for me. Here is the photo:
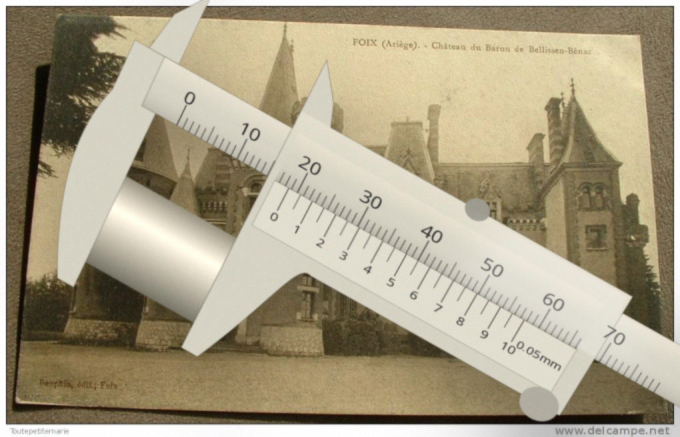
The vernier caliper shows 18.6 mm
